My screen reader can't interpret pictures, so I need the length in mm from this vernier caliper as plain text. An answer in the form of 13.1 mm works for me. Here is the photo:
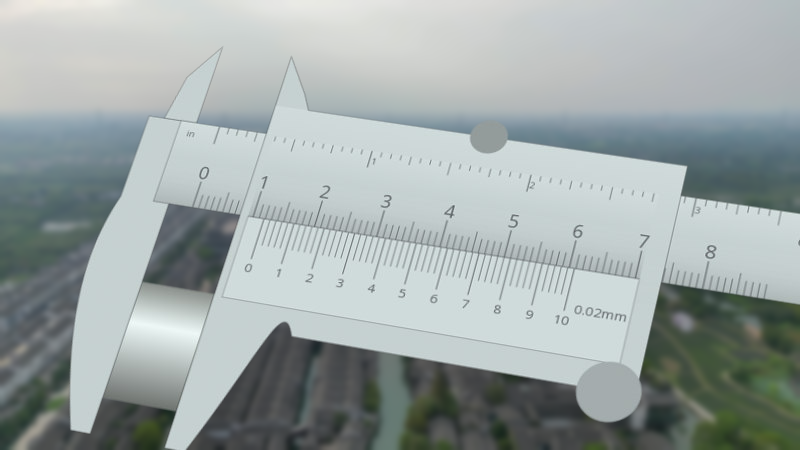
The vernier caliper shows 11.8 mm
